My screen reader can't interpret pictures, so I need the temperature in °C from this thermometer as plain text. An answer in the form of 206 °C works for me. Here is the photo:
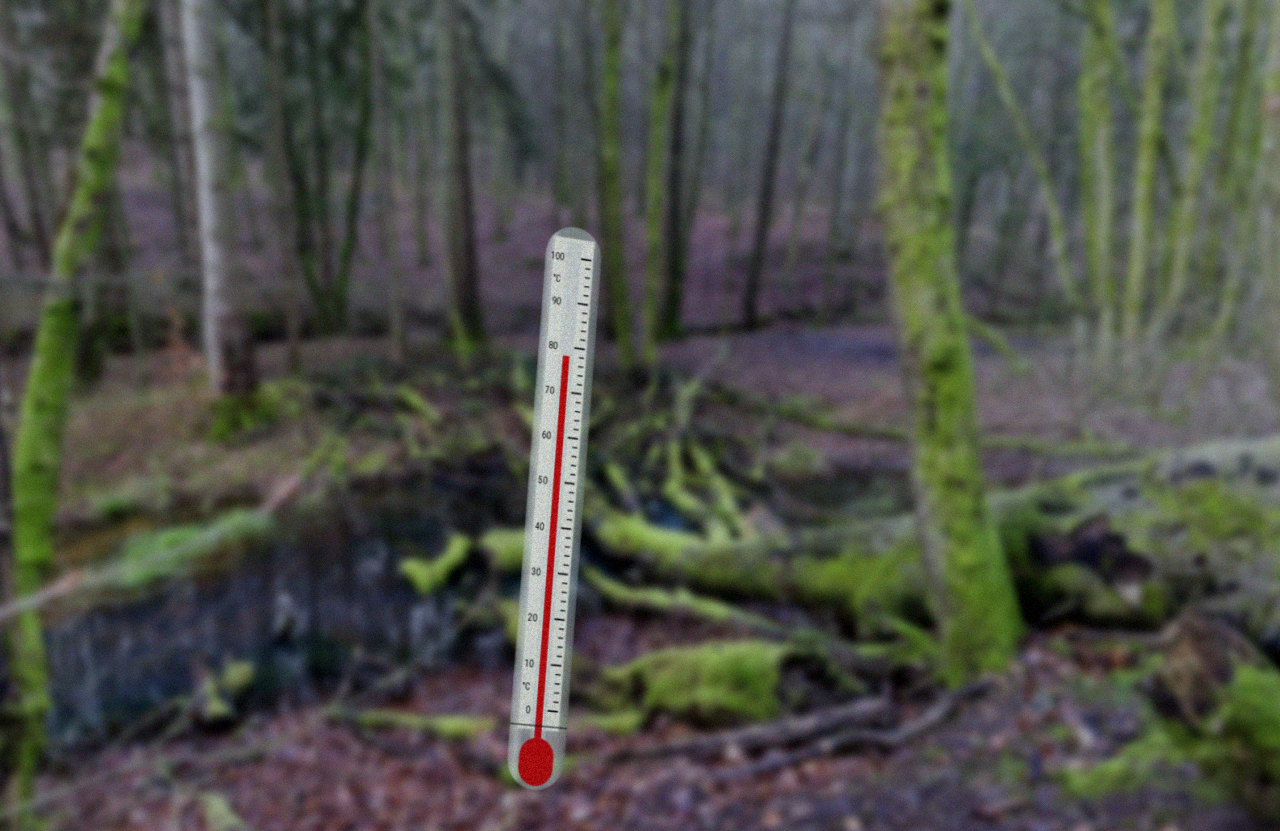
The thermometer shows 78 °C
